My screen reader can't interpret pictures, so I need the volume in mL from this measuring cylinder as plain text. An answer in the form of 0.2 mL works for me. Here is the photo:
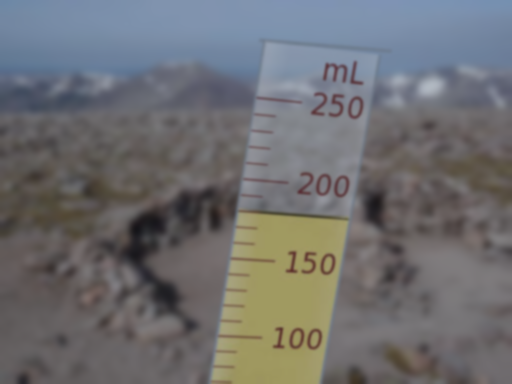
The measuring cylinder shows 180 mL
